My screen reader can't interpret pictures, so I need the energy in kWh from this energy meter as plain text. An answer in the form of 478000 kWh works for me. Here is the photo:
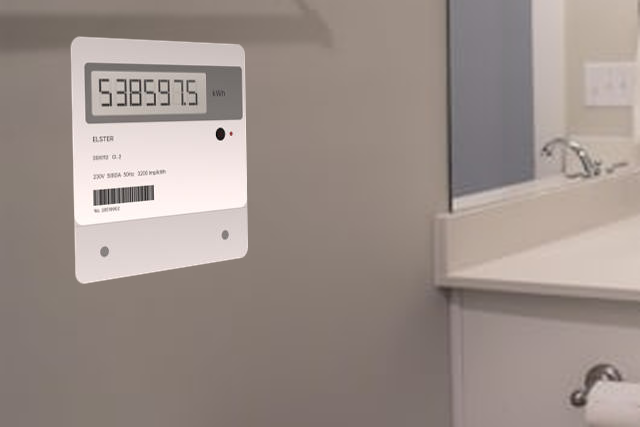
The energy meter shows 538597.5 kWh
